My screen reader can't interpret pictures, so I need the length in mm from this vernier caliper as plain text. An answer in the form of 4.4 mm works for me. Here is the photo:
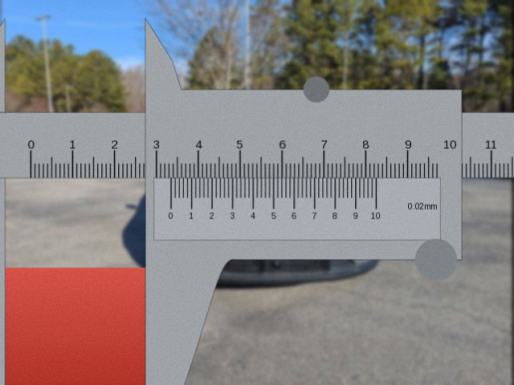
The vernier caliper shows 33.5 mm
